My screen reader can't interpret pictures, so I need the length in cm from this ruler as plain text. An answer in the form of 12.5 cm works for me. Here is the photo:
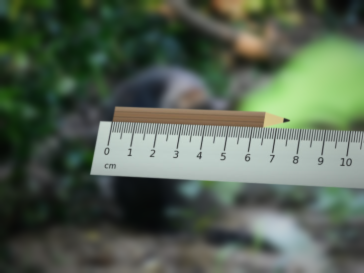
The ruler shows 7.5 cm
